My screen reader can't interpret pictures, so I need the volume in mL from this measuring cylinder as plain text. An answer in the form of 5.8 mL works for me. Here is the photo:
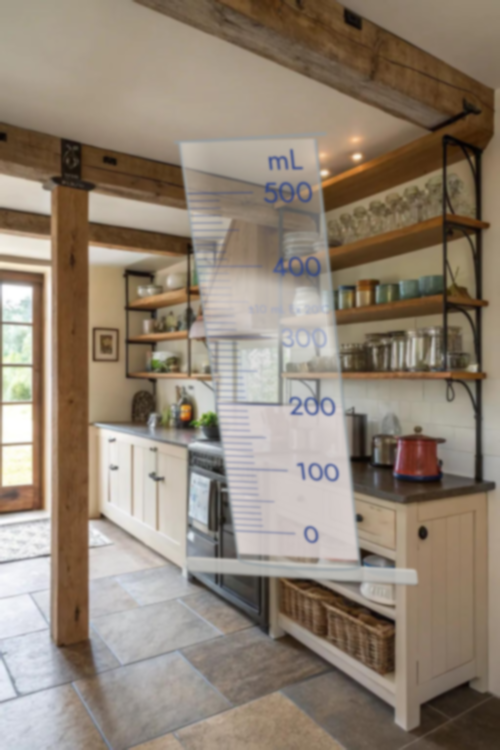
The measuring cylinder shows 200 mL
